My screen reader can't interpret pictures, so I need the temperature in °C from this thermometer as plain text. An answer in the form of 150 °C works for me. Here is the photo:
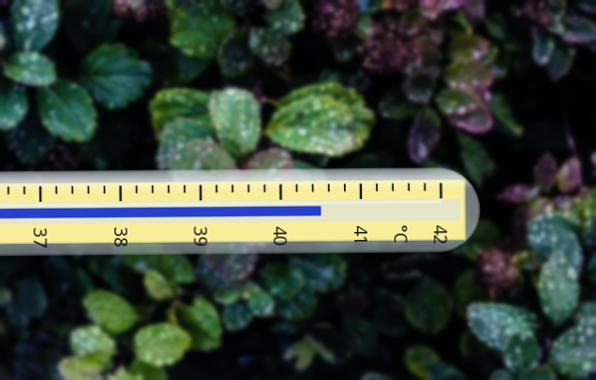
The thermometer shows 40.5 °C
